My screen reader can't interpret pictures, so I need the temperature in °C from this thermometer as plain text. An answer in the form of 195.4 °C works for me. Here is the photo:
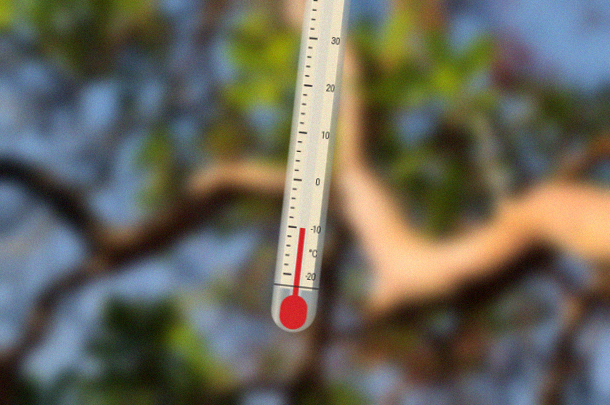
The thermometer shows -10 °C
